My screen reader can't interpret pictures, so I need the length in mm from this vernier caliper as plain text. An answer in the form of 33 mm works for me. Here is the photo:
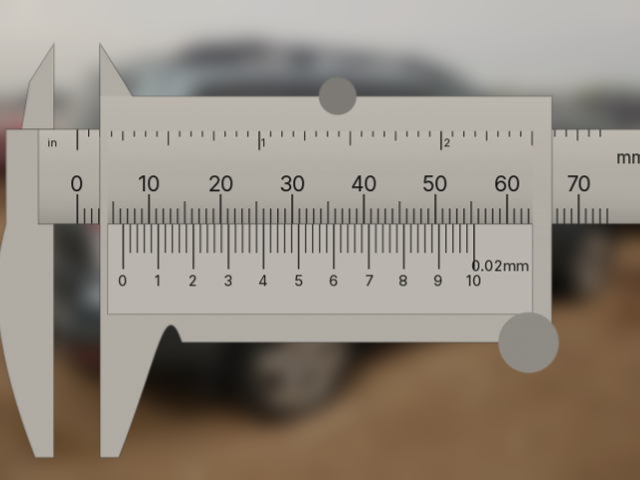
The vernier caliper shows 6.4 mm
